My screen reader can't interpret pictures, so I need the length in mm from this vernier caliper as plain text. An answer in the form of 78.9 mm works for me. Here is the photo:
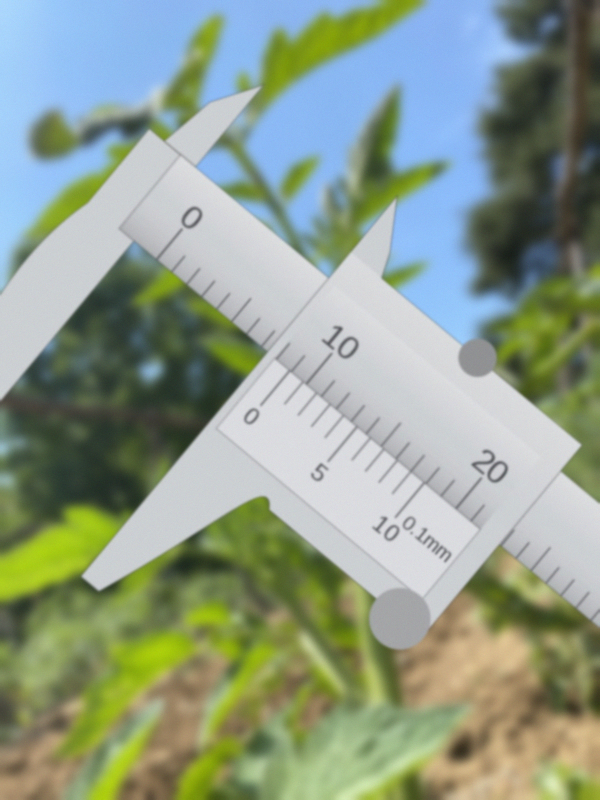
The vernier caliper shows 8.9 mm
